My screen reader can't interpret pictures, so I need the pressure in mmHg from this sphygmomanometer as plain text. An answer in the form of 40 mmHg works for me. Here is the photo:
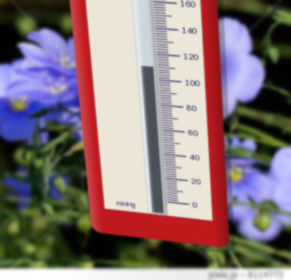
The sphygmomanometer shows 110 mmHg
